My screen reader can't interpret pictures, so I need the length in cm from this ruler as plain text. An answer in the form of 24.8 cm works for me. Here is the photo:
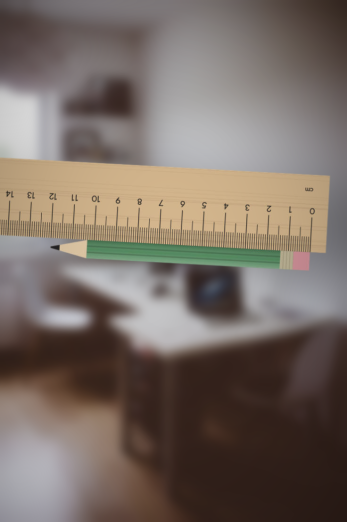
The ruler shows 12 cm
